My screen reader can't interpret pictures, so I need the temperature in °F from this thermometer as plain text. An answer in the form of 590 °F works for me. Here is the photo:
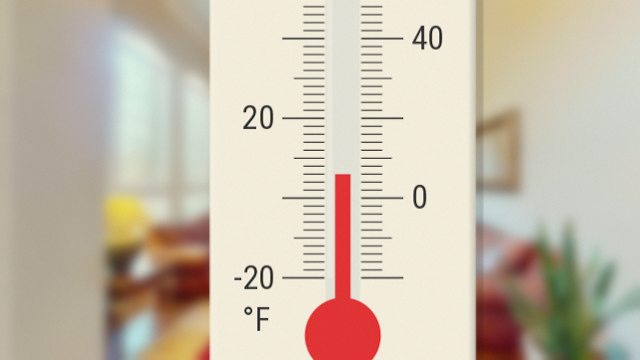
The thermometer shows 6 °F
